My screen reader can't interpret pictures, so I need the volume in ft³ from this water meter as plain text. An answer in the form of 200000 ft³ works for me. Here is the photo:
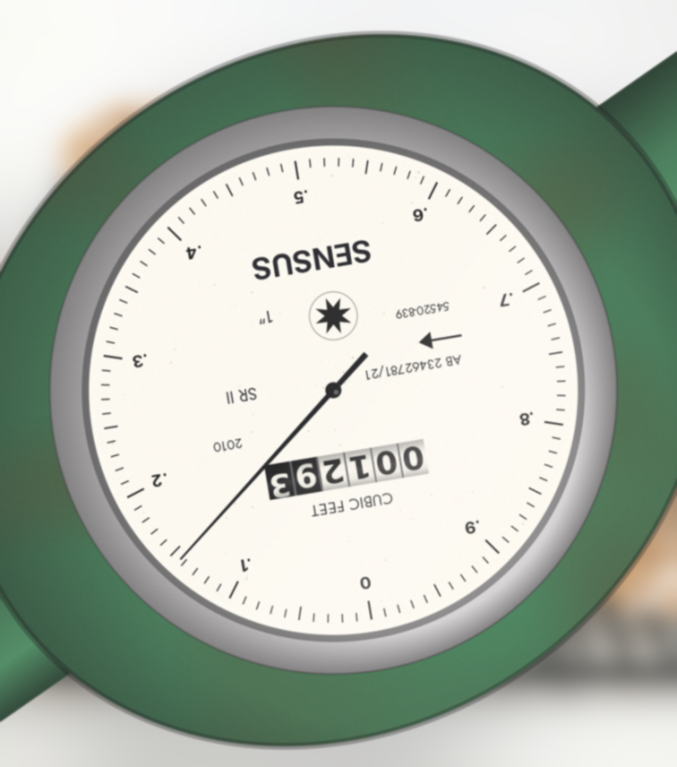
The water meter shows 1293.14 ft³
